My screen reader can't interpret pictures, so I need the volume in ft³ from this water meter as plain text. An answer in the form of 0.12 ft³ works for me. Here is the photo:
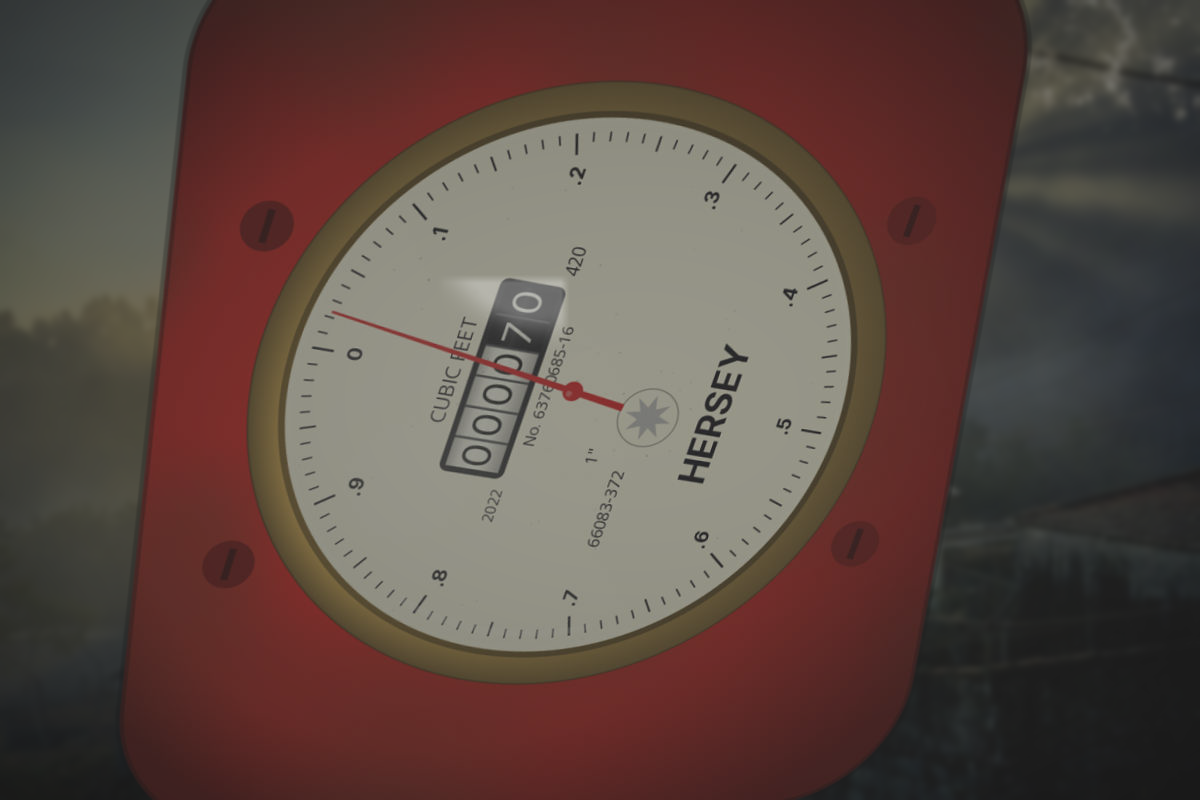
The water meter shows 70.02 ft³
